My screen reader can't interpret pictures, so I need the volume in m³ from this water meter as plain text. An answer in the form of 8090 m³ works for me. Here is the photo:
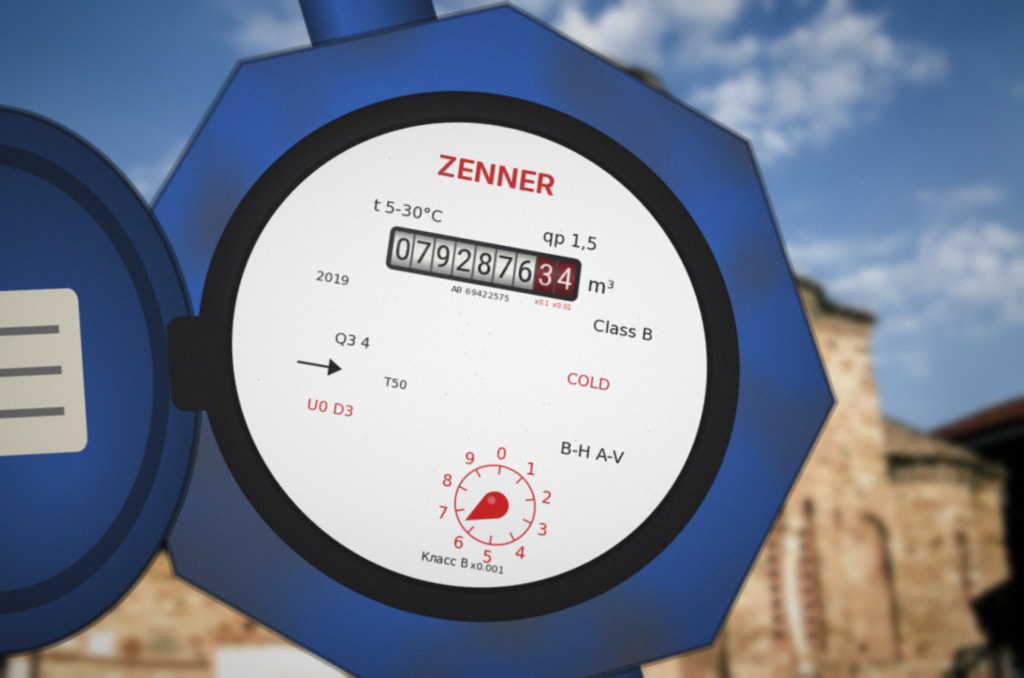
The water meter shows 792876.346 m³
